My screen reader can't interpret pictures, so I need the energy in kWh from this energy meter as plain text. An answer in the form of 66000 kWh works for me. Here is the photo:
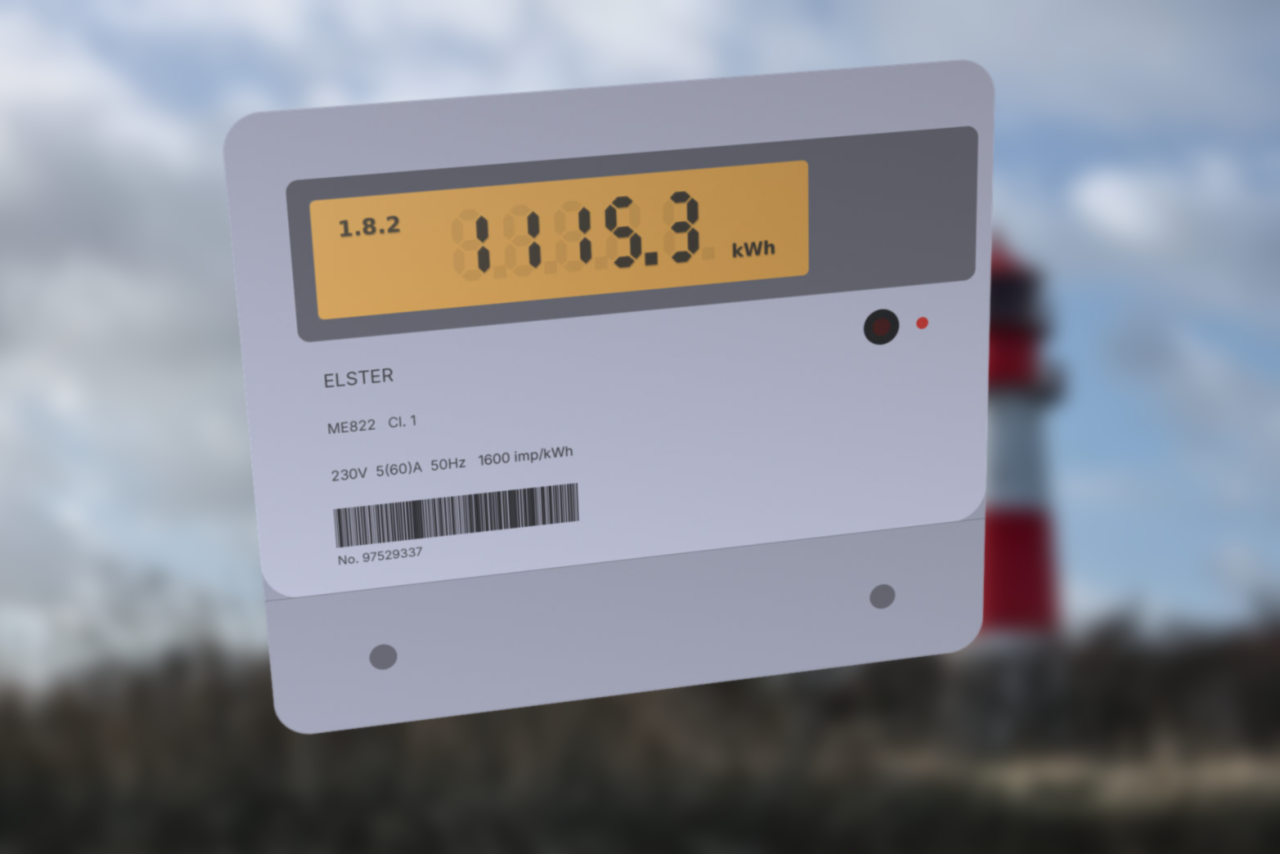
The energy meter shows 1115.3 kWh
